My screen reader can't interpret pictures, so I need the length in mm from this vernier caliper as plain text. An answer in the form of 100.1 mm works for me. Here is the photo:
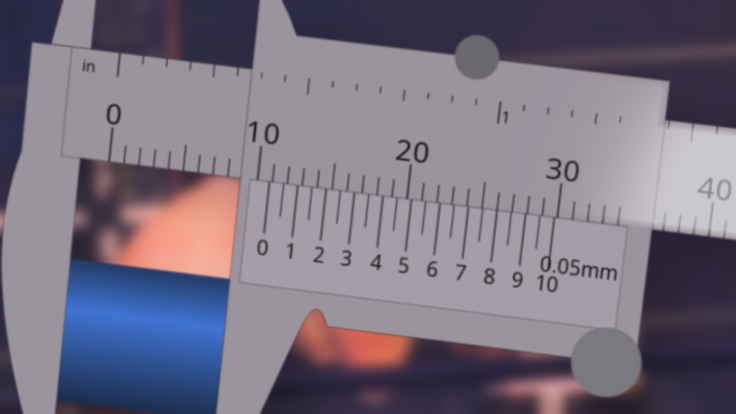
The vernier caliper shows 10.8 mm
